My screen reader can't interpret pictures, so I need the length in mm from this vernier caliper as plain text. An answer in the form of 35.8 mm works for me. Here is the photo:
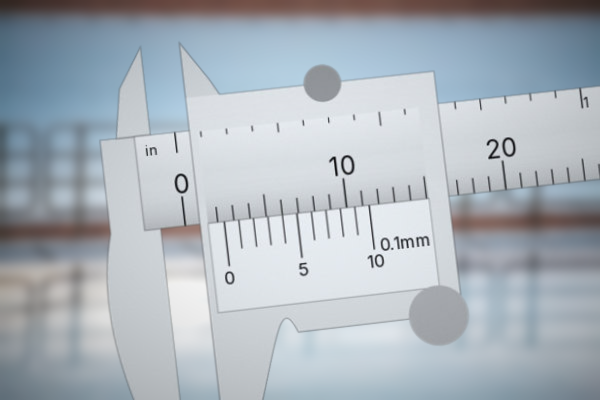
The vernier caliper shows 2.4 mm
